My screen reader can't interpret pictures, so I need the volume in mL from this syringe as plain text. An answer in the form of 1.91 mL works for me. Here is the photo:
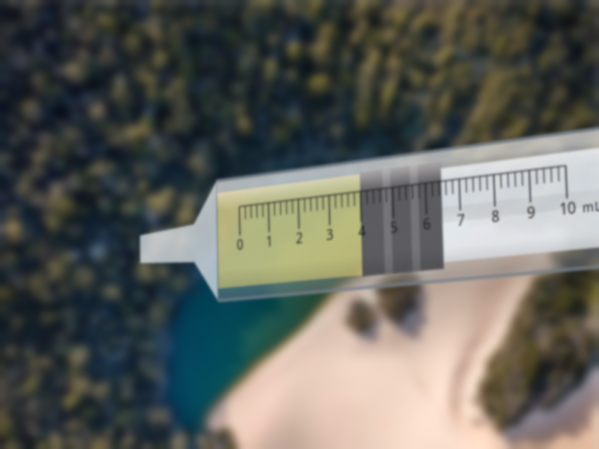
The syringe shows 4 mL
